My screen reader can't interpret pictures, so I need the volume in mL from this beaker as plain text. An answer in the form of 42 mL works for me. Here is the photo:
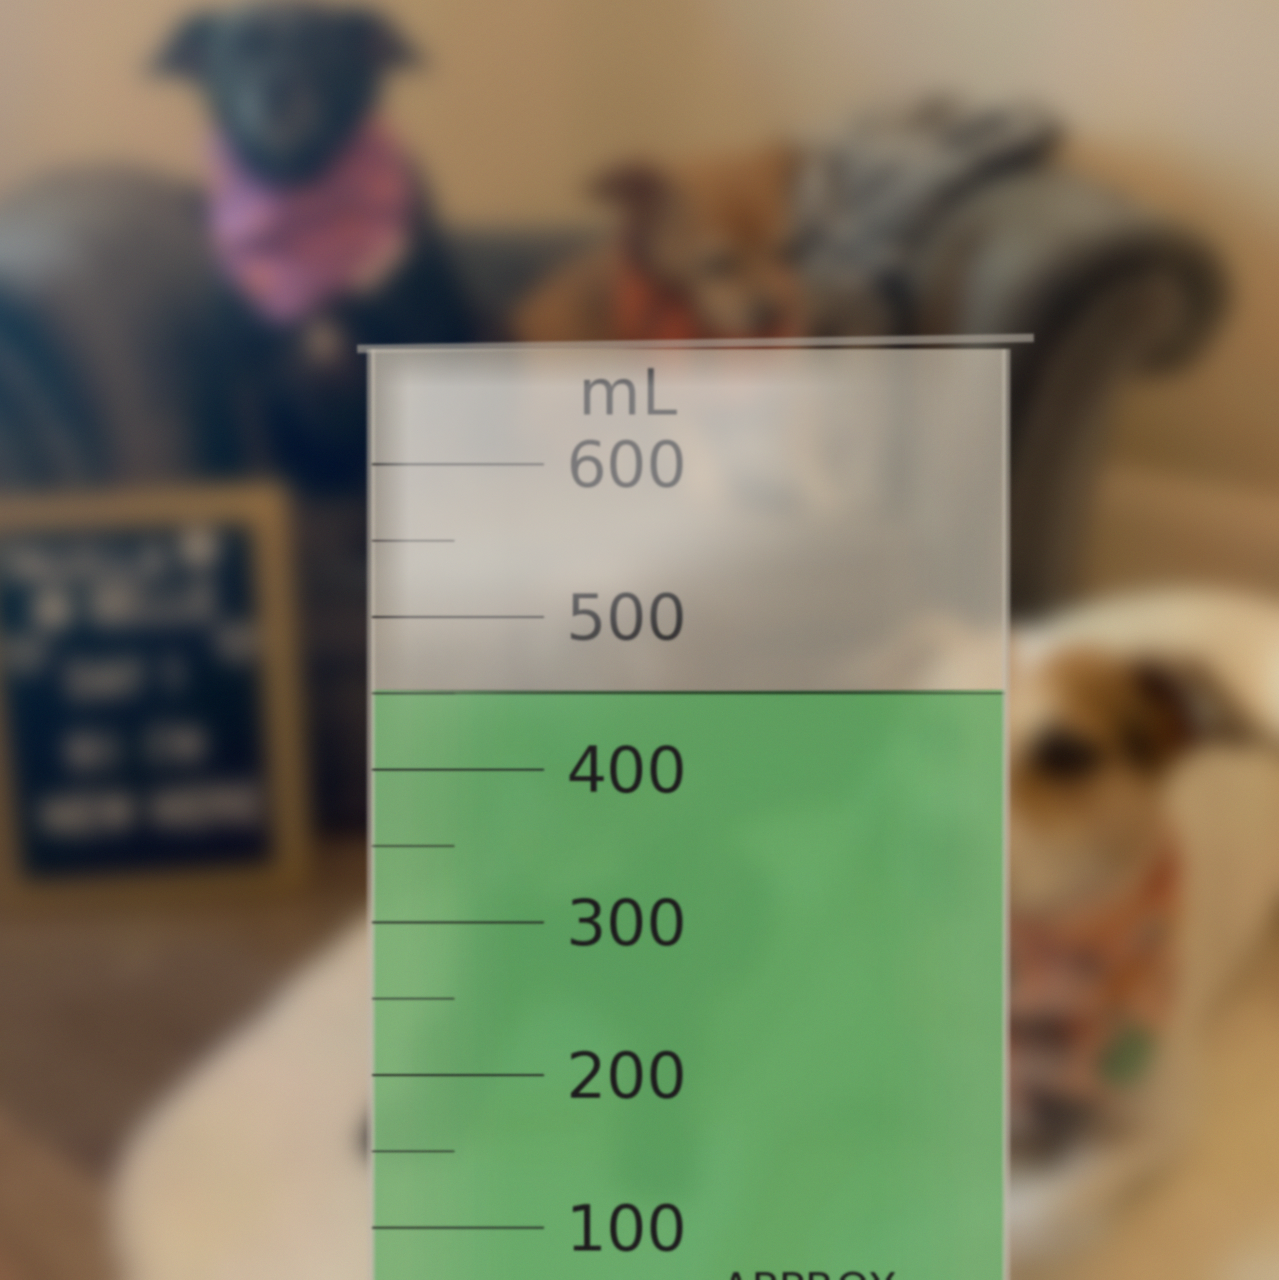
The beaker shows 450 mL
